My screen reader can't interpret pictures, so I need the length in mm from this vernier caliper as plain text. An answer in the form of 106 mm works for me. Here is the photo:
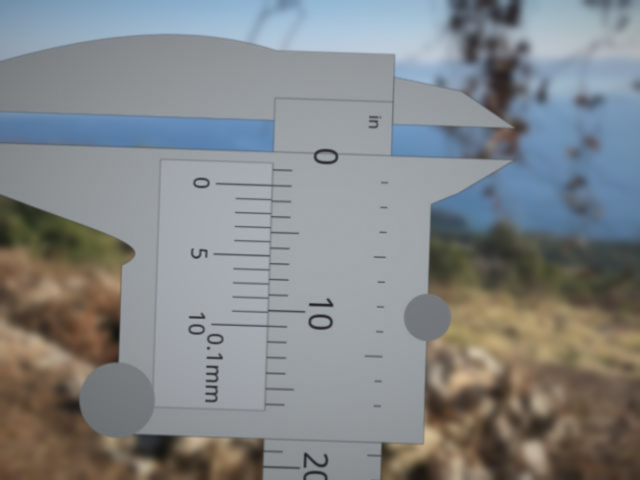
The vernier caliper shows 2.0 mm
